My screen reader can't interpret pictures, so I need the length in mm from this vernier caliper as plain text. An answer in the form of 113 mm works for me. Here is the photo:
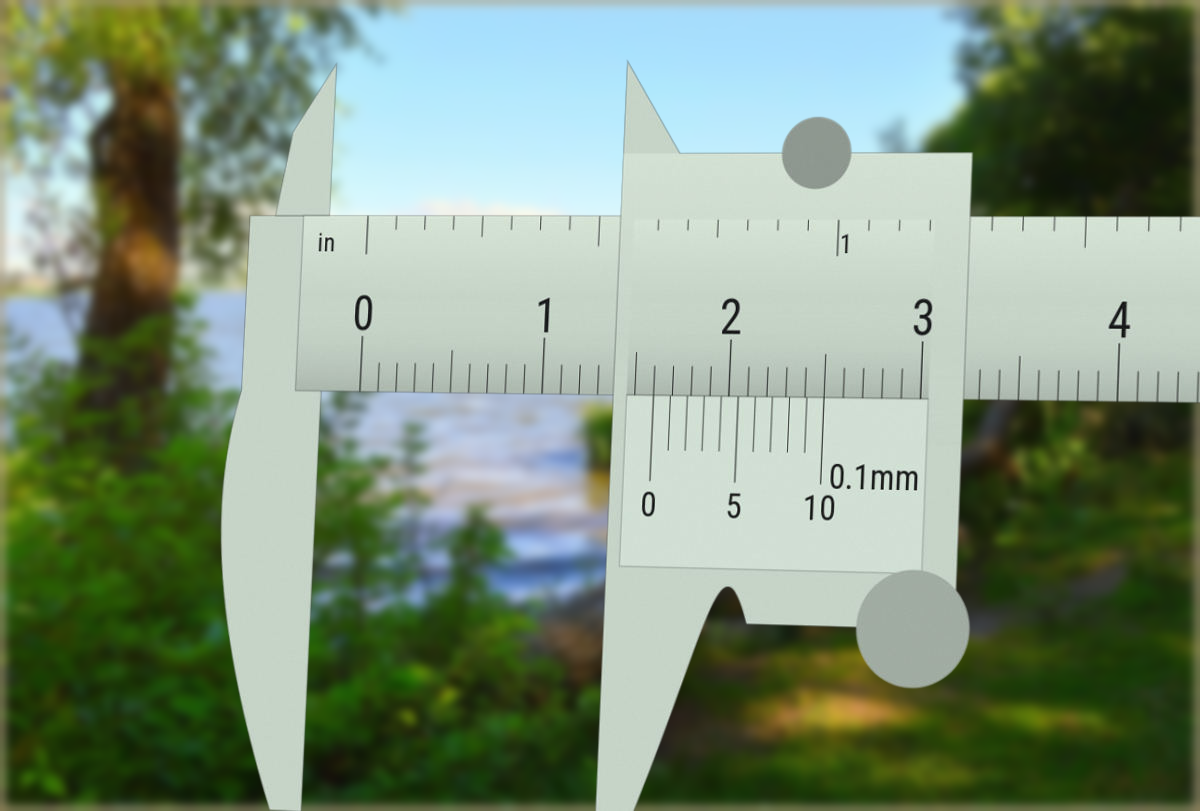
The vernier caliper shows 16.0 mm
